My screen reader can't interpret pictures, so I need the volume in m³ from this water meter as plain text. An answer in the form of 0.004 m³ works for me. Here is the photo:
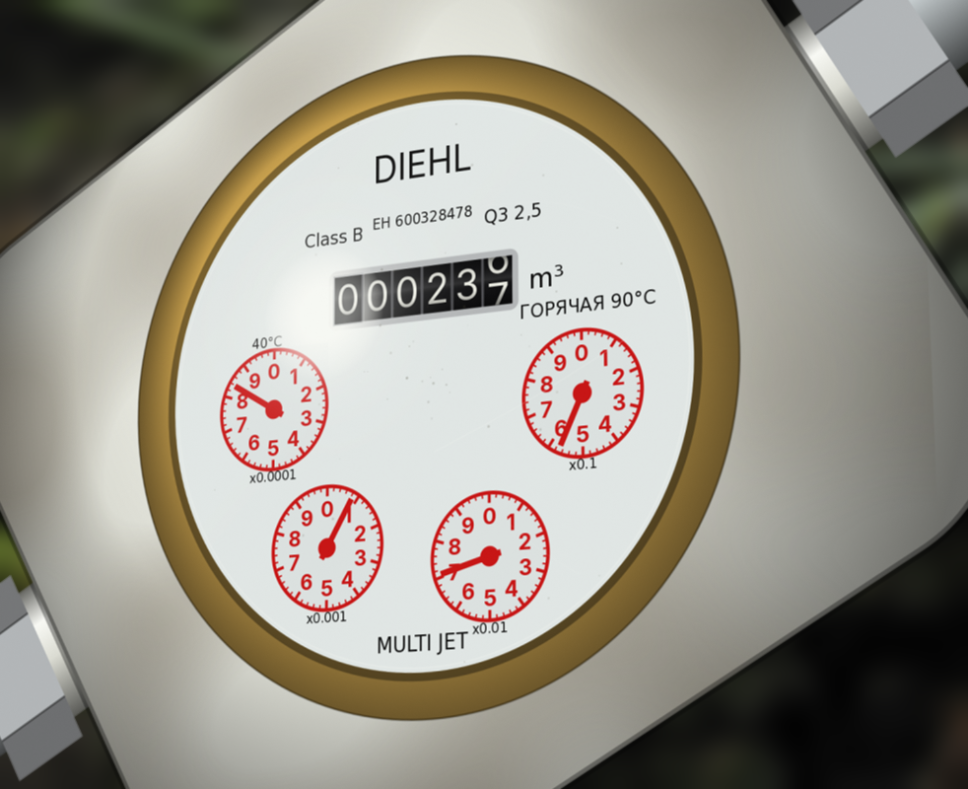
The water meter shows 236.5708 m³
